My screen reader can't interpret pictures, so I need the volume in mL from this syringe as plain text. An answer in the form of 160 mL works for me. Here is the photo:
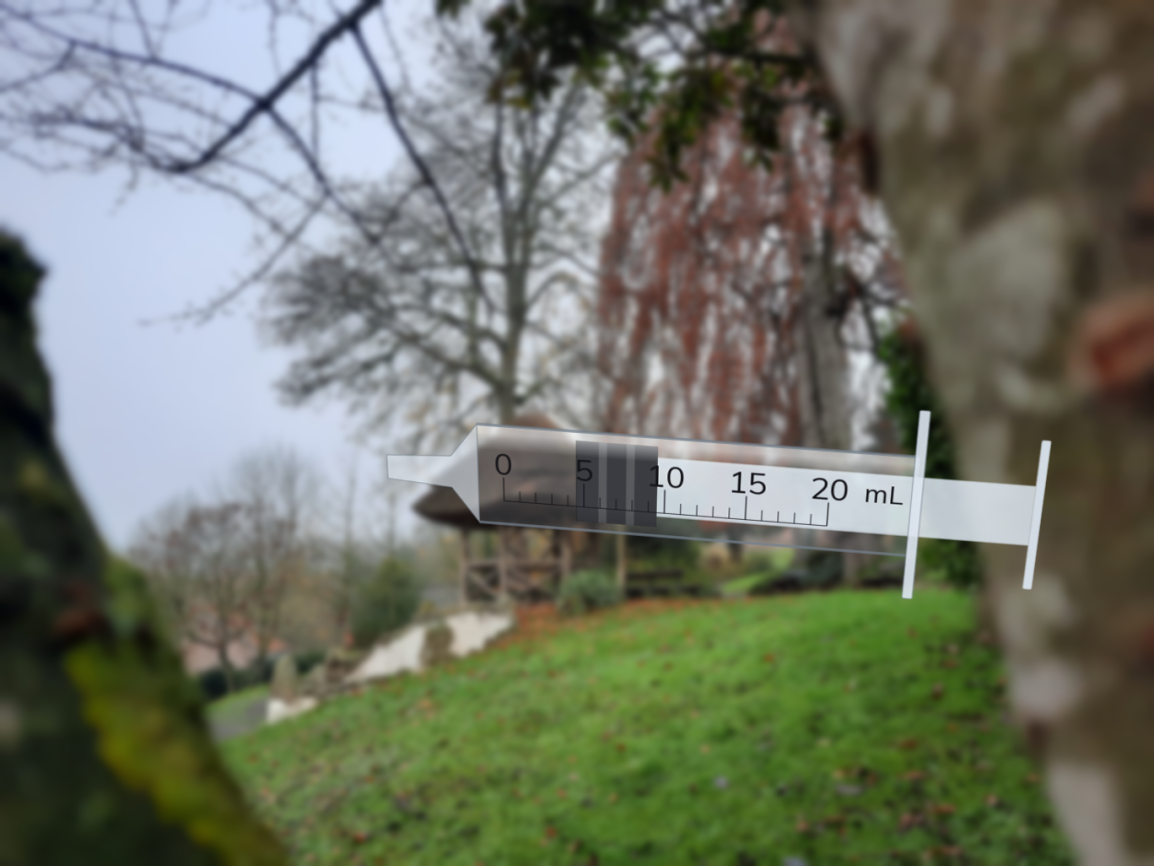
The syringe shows 4.5 mL
